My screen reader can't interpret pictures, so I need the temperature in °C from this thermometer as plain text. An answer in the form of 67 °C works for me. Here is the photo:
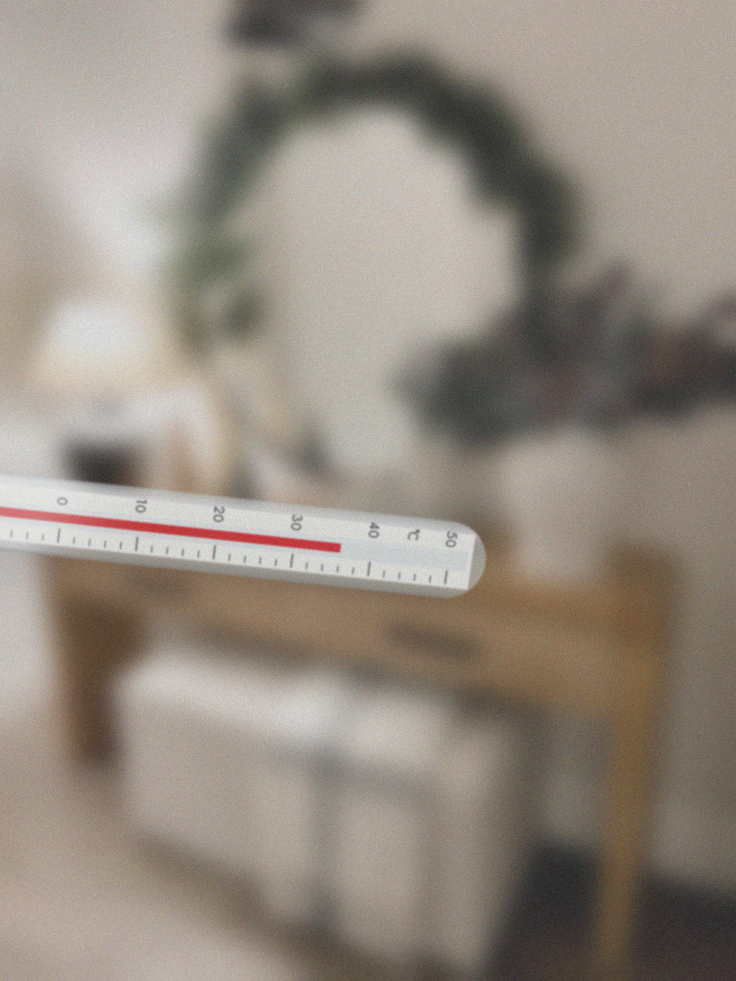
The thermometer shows 36 °C
